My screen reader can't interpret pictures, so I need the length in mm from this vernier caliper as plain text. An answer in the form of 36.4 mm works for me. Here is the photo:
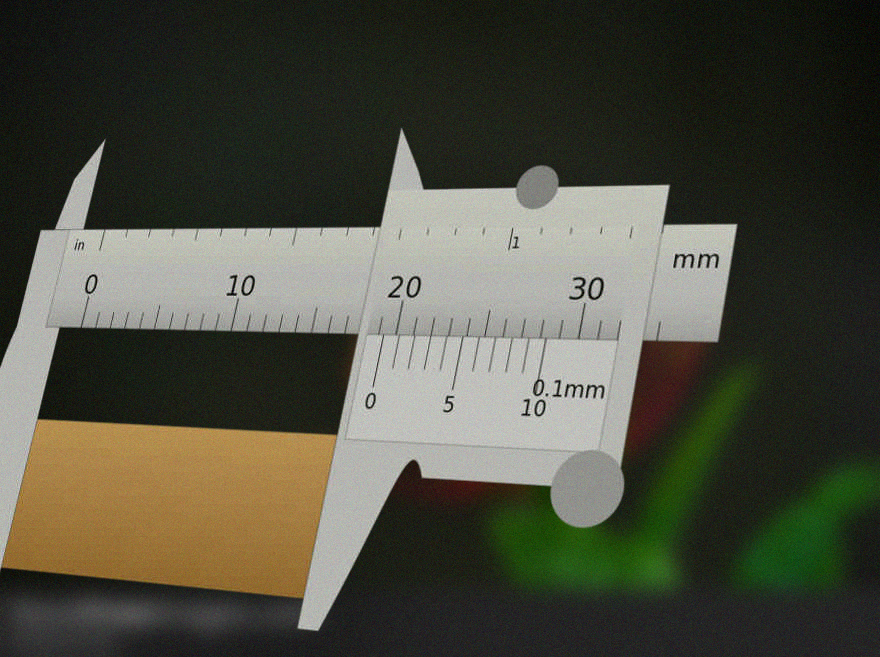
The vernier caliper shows 19.3 mm
